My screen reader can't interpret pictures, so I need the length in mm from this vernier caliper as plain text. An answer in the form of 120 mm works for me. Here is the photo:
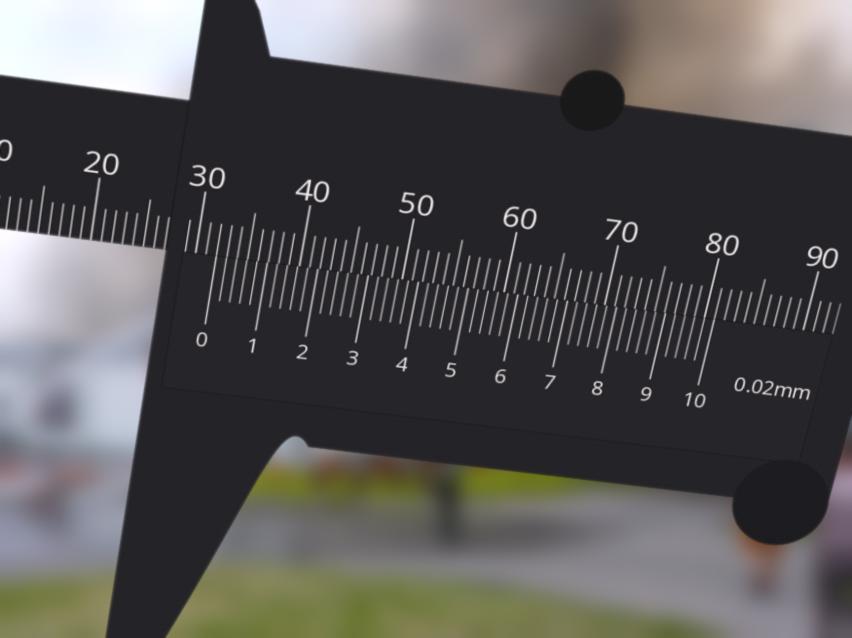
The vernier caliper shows 32.0 mm
